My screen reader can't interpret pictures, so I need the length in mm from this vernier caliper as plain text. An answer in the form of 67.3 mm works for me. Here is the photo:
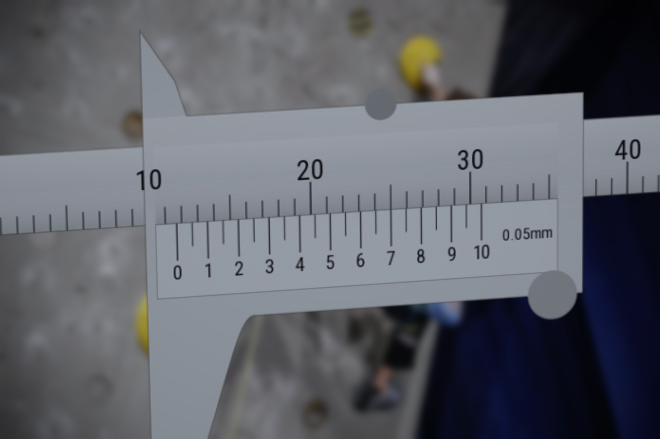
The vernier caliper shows 11.7 mm
